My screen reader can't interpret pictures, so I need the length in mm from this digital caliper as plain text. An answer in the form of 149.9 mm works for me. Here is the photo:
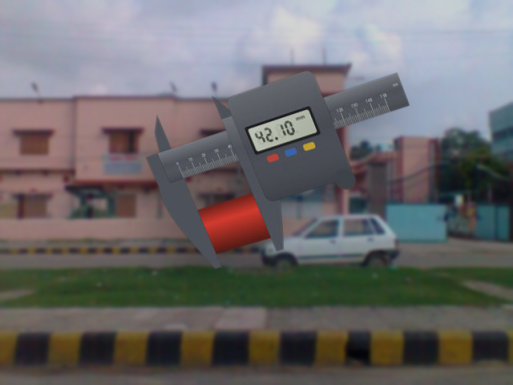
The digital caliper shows 42.10 mm
